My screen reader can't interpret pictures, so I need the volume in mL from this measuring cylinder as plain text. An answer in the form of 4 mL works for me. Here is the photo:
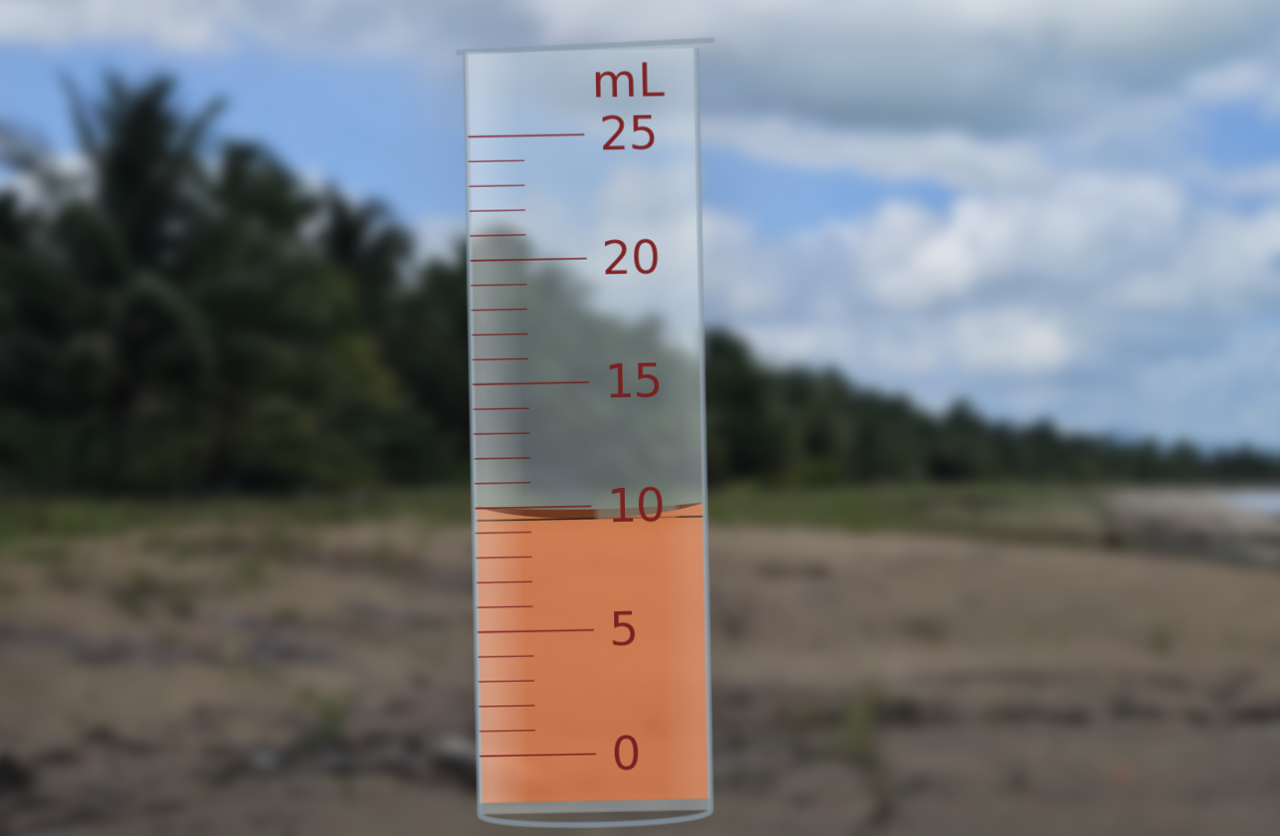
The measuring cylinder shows 9.5 mL
